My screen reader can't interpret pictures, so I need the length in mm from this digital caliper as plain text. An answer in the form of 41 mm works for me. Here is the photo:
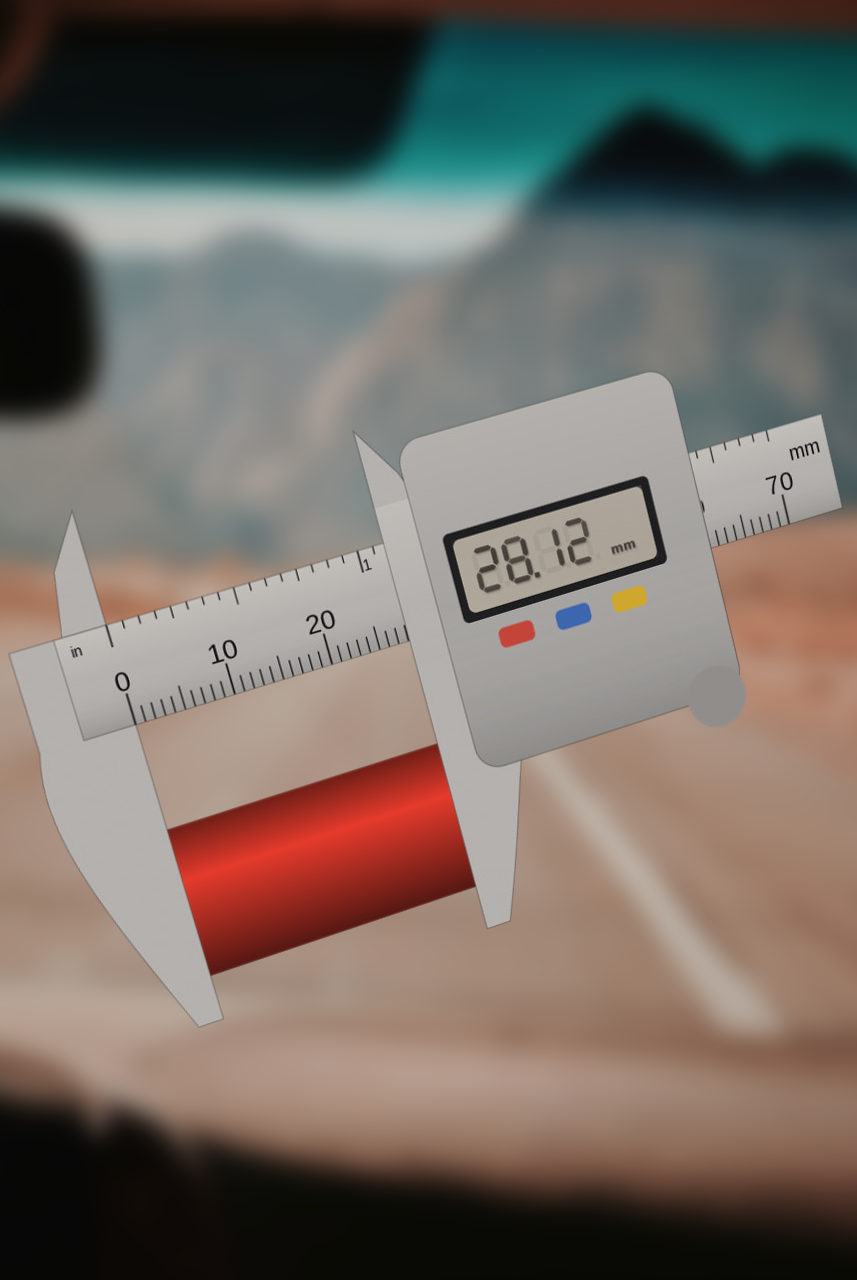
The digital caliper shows 28.12 mm
